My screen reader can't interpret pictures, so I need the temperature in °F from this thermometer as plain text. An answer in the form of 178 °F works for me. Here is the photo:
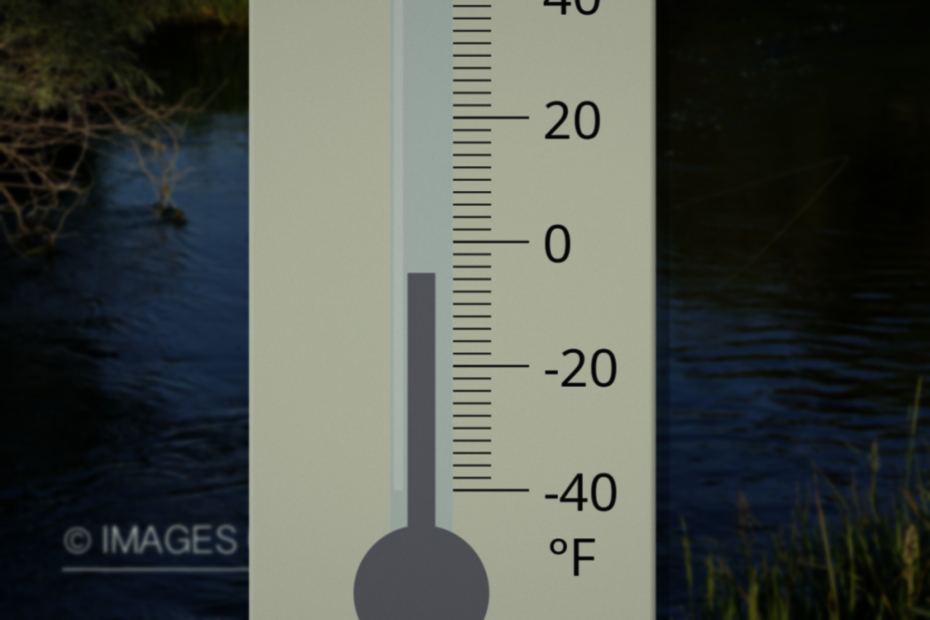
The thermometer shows -5 °F
